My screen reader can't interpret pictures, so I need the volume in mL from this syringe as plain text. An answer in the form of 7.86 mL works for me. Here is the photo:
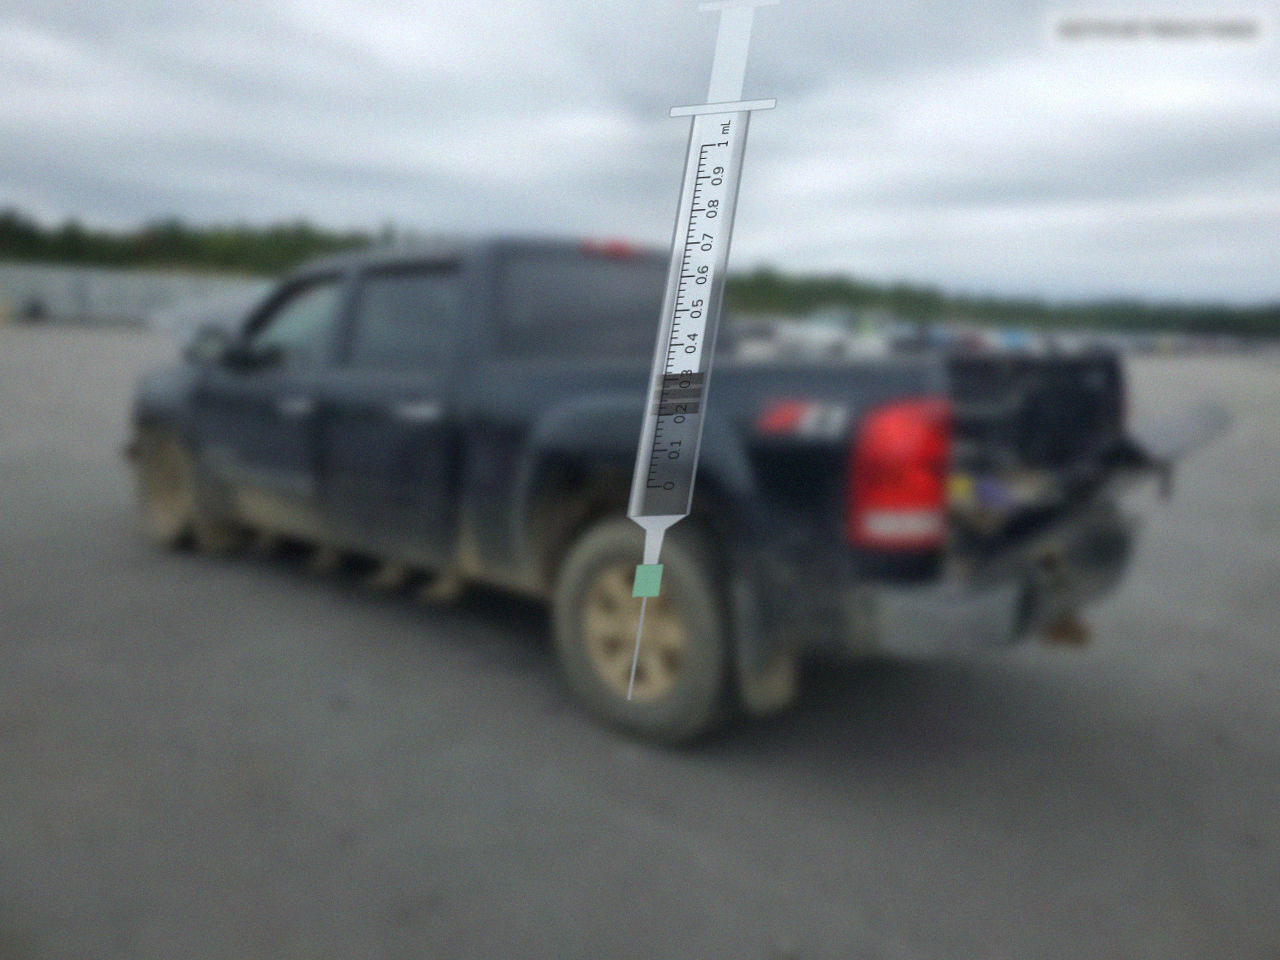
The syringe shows 0.2 mL
